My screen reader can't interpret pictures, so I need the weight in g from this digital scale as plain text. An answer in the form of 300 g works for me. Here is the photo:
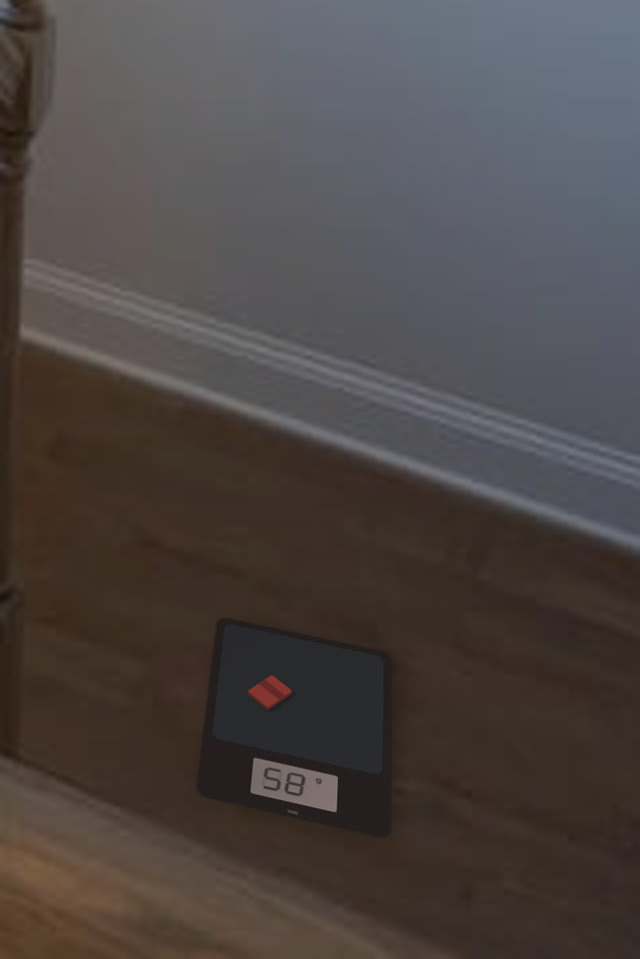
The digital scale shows 58 g
